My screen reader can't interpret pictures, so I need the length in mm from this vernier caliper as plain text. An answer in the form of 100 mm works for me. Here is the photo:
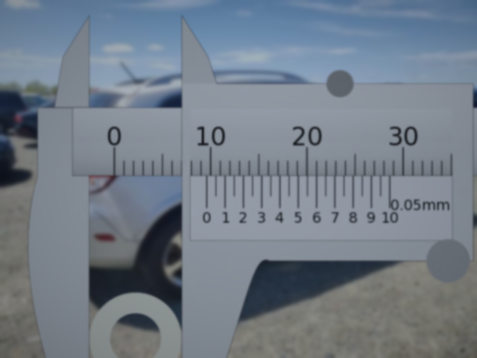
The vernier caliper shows 9.6 mm
